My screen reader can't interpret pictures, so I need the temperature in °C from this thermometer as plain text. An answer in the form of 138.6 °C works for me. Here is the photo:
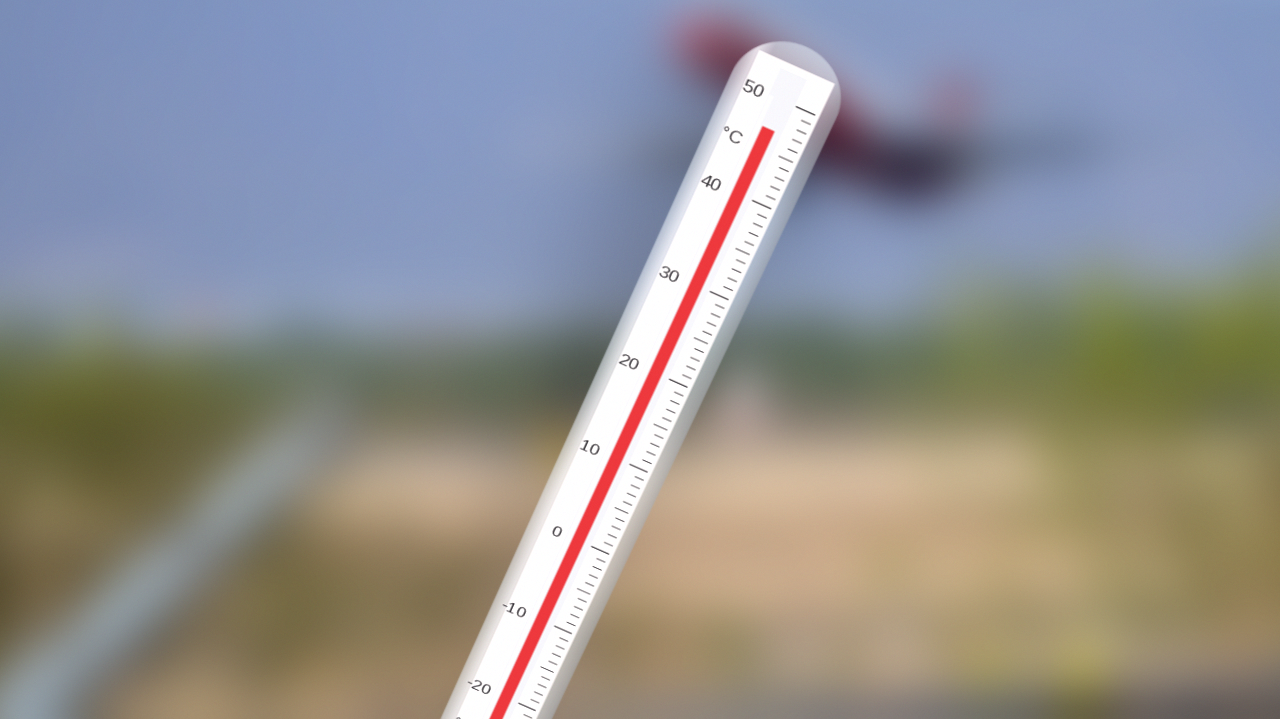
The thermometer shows 47 °C
